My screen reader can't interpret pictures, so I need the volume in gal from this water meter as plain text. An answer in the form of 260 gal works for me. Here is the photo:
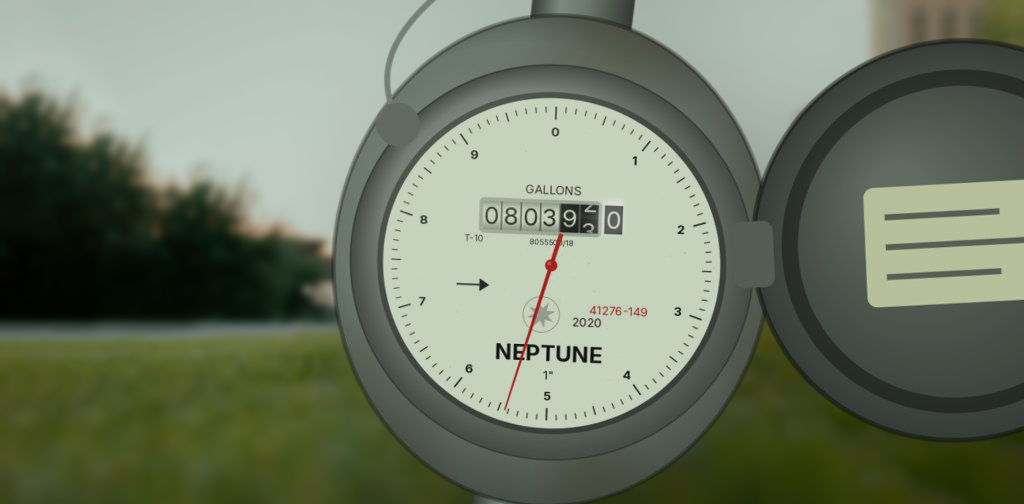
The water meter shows 803925.4 gal
